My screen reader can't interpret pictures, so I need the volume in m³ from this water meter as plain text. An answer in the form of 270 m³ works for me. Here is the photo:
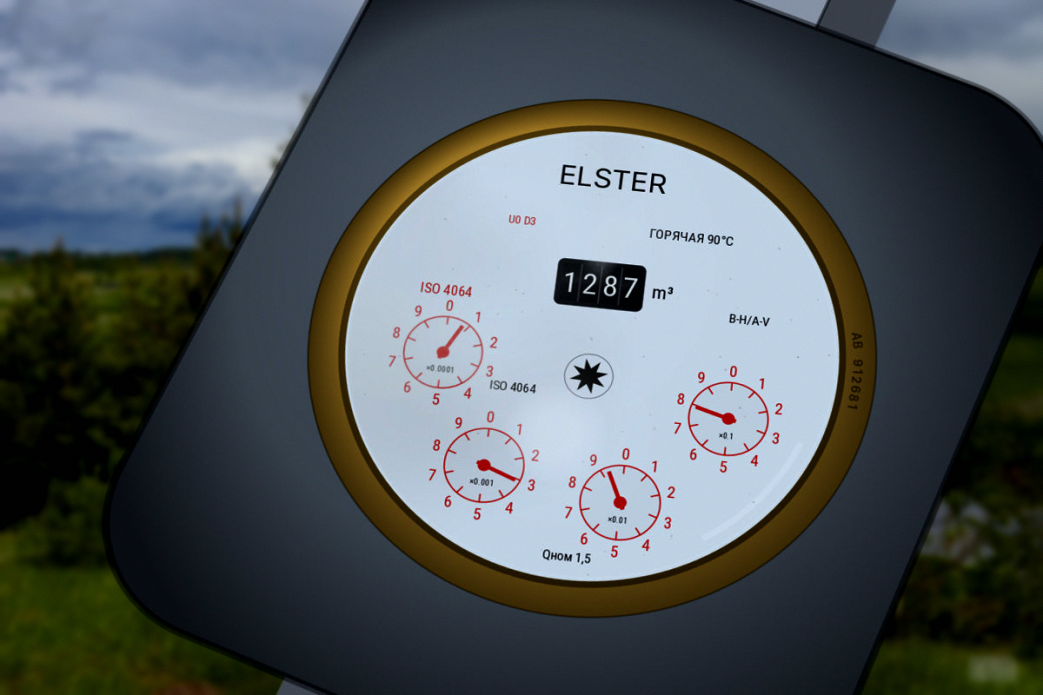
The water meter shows 1287.7930 m³
